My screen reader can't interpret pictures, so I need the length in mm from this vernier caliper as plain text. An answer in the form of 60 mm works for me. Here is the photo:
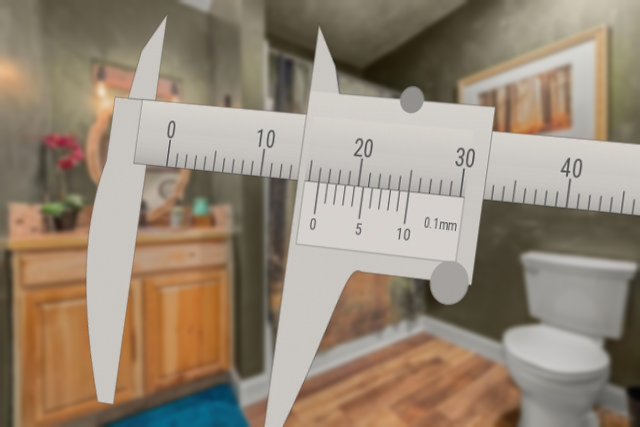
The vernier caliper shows 16.0 mm
